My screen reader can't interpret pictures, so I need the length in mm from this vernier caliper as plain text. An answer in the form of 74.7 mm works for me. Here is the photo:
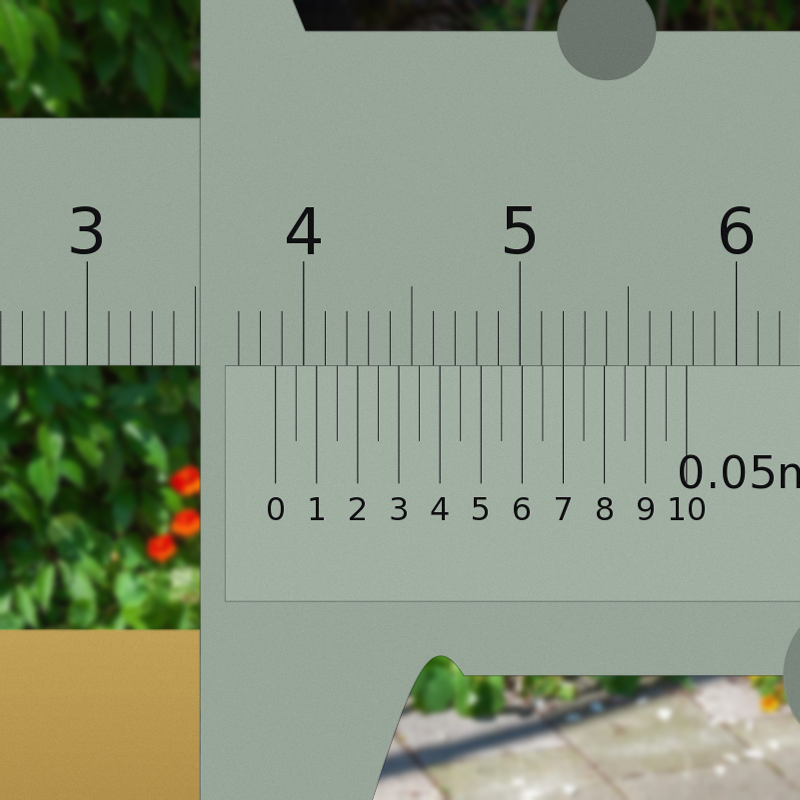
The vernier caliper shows 38.7 mm
